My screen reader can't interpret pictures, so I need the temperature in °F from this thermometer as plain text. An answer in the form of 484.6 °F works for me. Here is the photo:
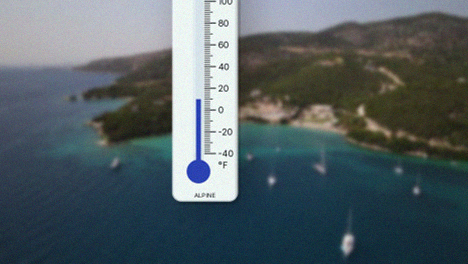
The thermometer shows 10 °F
